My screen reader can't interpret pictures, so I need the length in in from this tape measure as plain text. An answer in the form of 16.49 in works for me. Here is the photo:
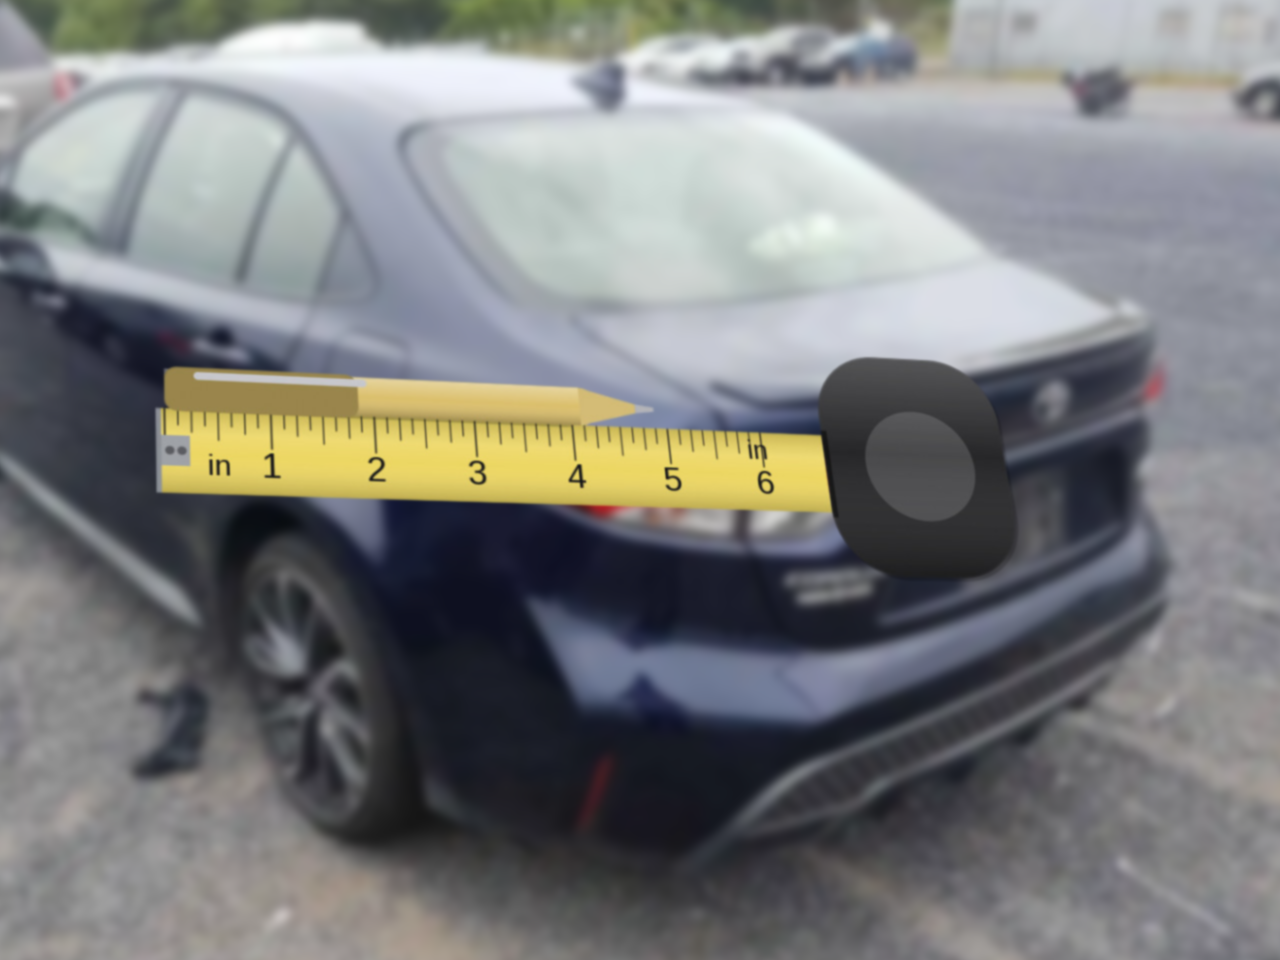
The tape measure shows 4.875 in
